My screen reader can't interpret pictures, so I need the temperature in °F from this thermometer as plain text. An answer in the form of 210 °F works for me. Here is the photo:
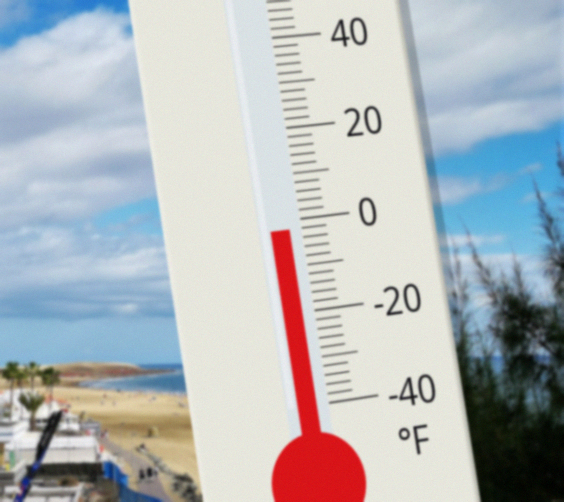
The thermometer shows -2 °F
